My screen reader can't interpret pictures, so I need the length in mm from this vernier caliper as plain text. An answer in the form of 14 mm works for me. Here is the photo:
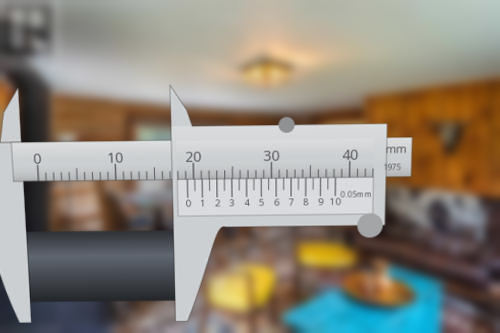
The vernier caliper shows 19.2 mm
